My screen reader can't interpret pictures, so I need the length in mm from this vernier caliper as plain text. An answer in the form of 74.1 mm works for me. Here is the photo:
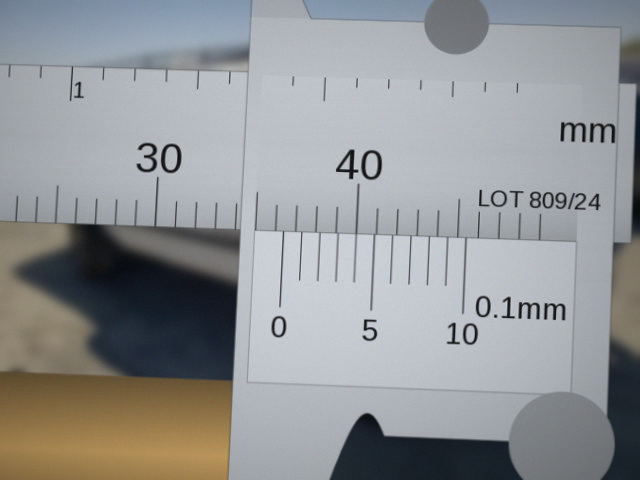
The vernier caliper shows 36.4 mm
